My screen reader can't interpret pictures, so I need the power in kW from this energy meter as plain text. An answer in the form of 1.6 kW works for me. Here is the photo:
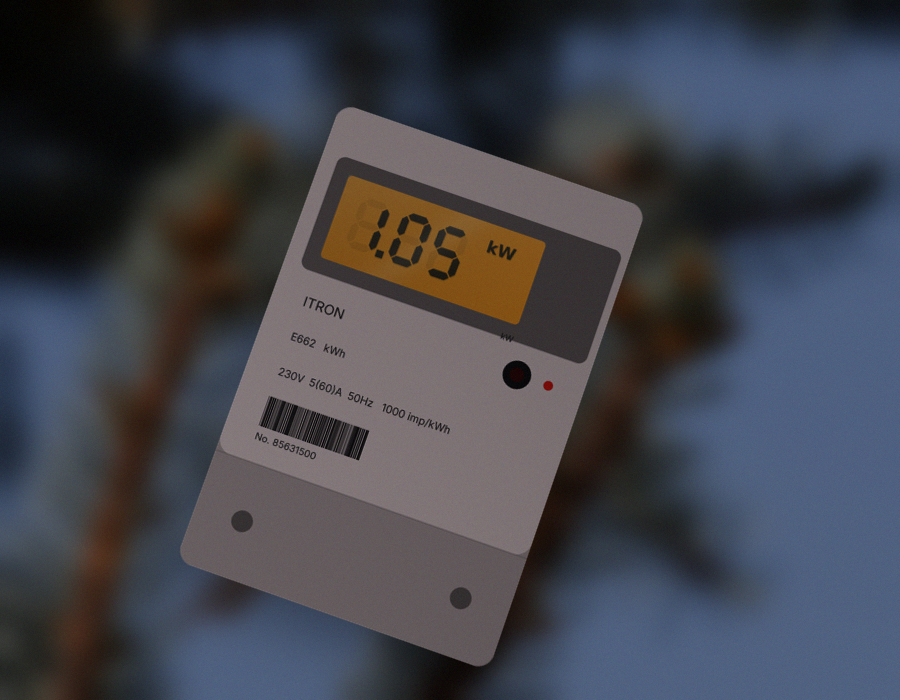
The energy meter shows 1.05 kW
